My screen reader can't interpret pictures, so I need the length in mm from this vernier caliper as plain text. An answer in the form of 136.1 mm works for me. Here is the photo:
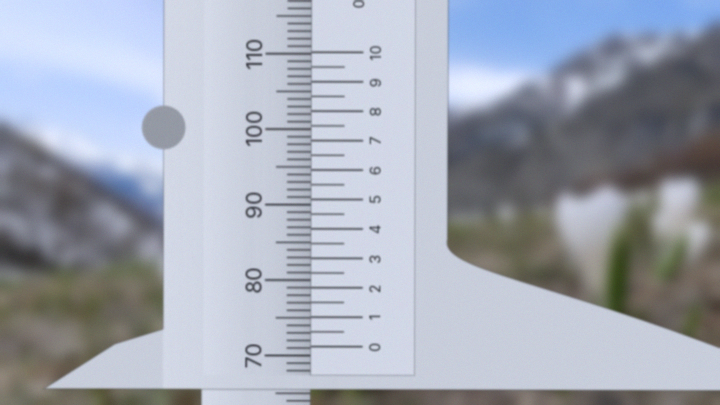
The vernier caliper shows 71.2 mm
